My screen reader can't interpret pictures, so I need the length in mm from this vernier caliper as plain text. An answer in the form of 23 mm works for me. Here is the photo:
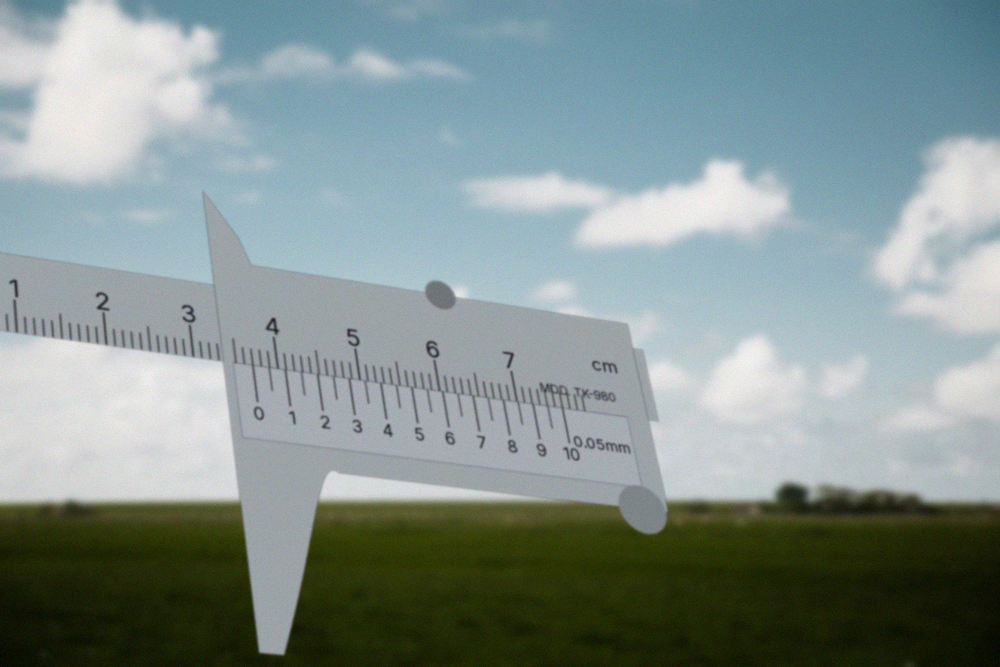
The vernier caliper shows 37.0 mm
